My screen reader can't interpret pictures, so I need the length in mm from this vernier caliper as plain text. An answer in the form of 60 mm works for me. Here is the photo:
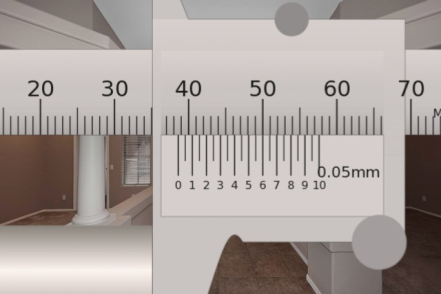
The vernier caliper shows 38.6 mm
